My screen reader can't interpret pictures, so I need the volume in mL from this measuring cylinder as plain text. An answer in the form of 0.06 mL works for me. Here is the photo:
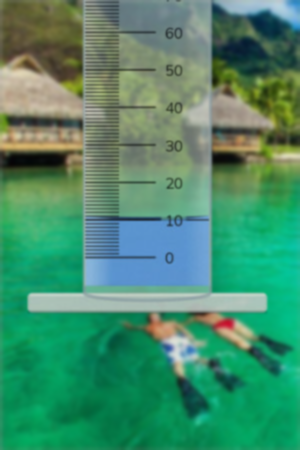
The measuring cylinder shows 10 mL
